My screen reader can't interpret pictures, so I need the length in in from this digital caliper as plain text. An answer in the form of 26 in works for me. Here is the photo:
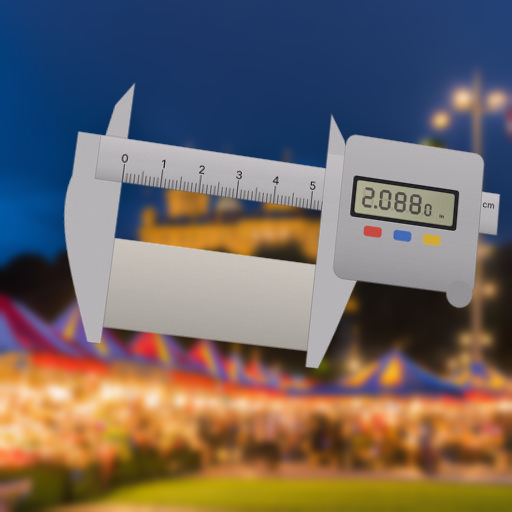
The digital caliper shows 2.0880 in
